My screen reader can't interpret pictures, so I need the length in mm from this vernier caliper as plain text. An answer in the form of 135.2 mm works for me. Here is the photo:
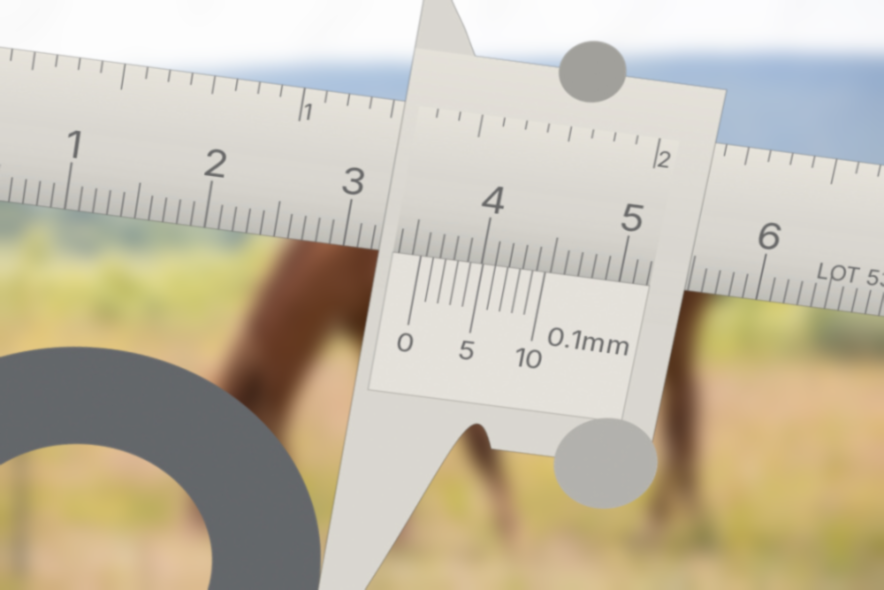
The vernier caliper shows 35.6 mm
